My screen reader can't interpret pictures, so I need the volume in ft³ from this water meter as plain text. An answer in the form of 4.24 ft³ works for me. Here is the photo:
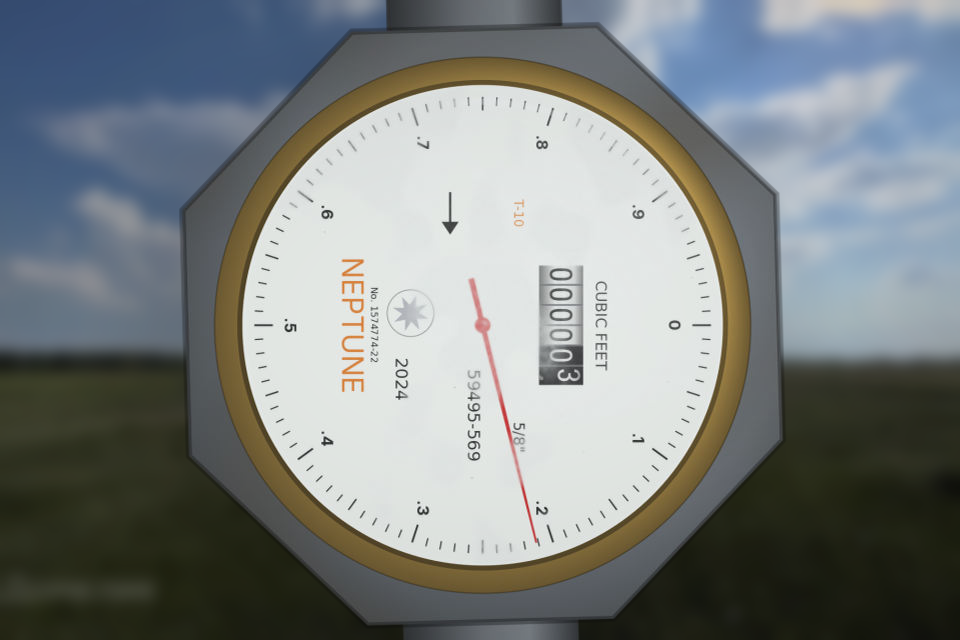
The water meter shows 3.21 ft³
